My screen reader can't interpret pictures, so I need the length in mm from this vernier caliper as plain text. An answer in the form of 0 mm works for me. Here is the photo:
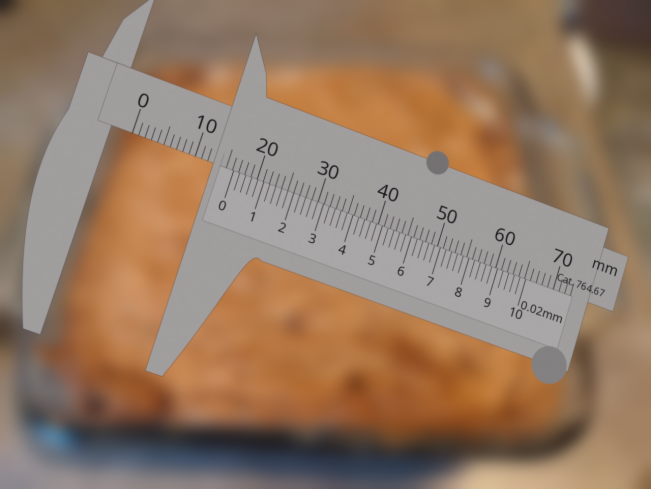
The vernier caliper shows 16.2 mm
